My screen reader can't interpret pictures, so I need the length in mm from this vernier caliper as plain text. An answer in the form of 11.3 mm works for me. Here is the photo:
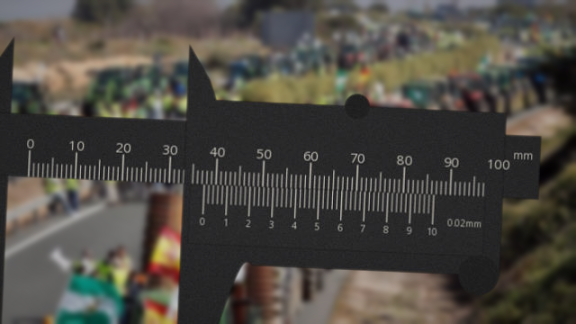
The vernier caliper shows 37.5 mm
